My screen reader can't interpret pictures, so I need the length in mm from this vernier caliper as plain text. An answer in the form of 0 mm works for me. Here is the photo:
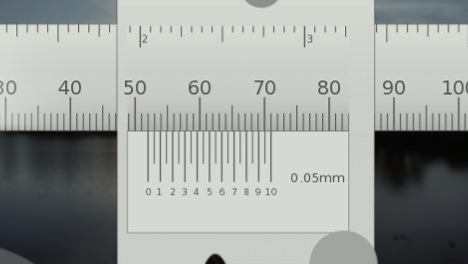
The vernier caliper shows 52.0 mm
